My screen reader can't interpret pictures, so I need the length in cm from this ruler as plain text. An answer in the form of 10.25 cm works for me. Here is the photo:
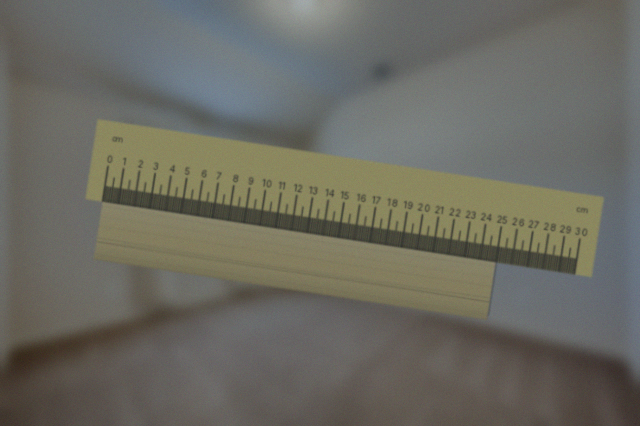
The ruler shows 25 cm
